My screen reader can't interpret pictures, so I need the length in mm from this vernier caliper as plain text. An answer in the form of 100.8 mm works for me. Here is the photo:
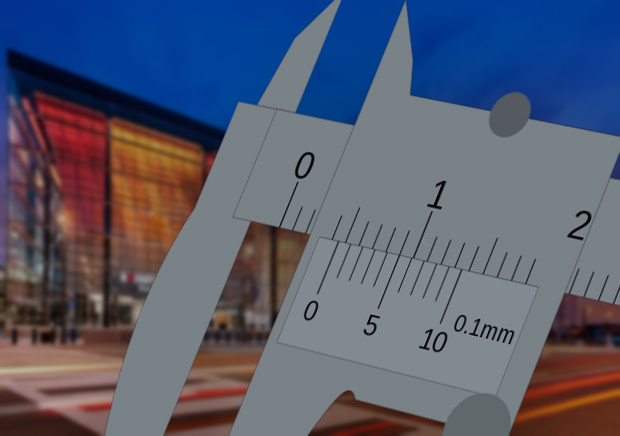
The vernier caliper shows 4.5 mm
